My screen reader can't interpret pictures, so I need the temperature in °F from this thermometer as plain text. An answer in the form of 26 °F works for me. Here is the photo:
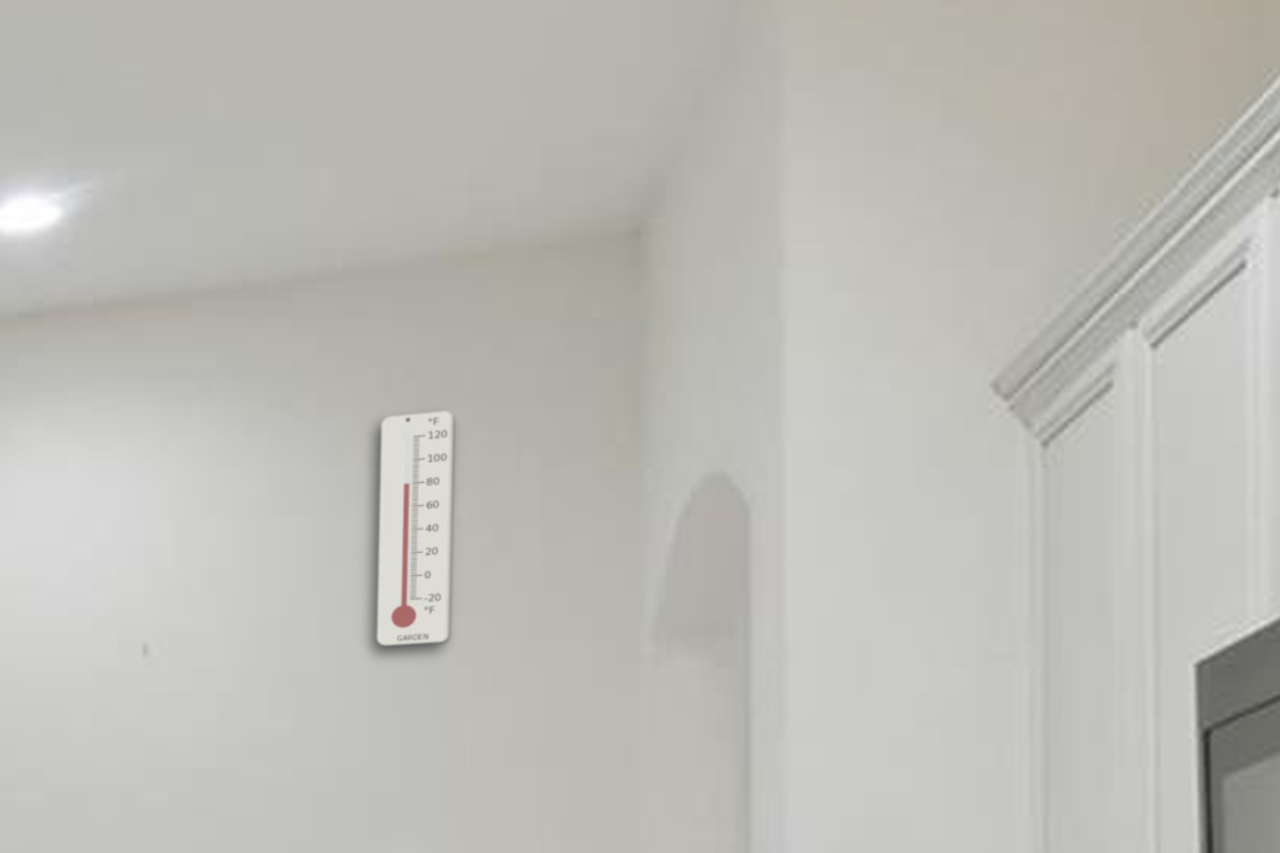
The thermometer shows 80 °F
